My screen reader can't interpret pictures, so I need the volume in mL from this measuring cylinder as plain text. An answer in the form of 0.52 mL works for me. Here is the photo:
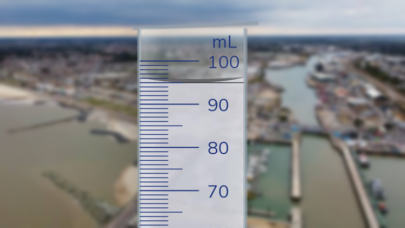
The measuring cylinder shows 95 mL
